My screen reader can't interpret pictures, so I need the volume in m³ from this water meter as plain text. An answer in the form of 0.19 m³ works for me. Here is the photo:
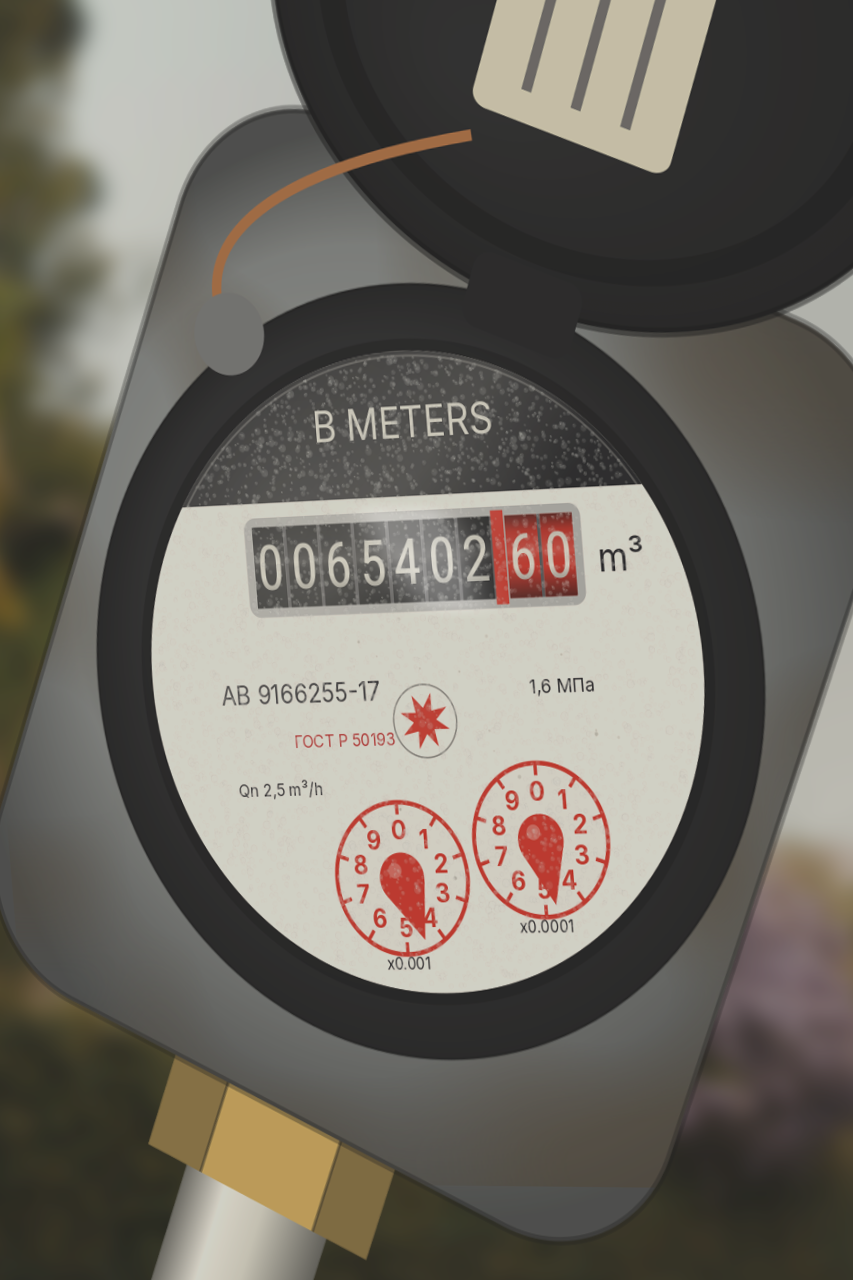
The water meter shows 65402.6044 m³
